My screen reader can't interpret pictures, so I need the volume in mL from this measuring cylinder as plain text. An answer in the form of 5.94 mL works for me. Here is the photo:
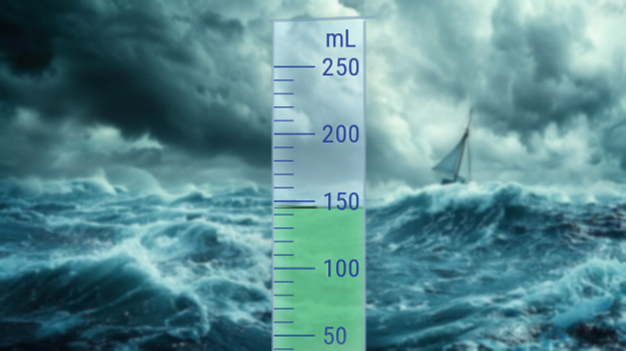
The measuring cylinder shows 145 mL
